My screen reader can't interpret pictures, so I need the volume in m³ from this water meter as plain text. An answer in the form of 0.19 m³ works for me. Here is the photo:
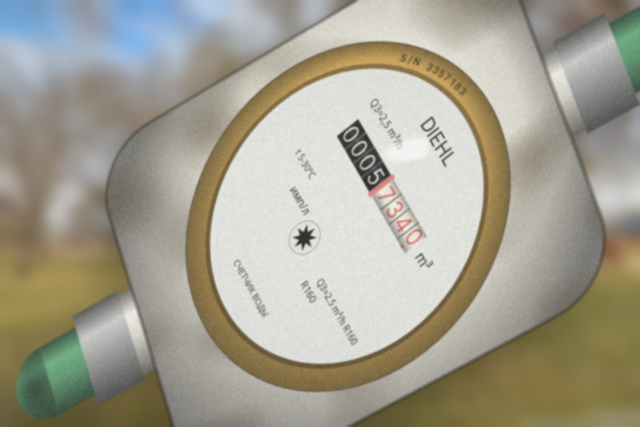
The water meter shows 5.7340 m³
